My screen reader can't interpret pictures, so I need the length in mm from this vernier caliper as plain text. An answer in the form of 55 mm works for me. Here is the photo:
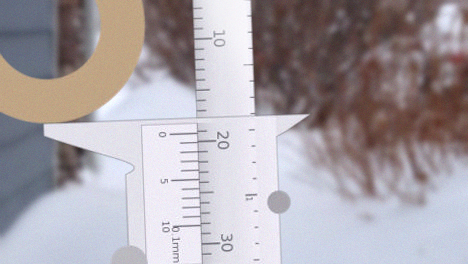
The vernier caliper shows 19.2 mm
